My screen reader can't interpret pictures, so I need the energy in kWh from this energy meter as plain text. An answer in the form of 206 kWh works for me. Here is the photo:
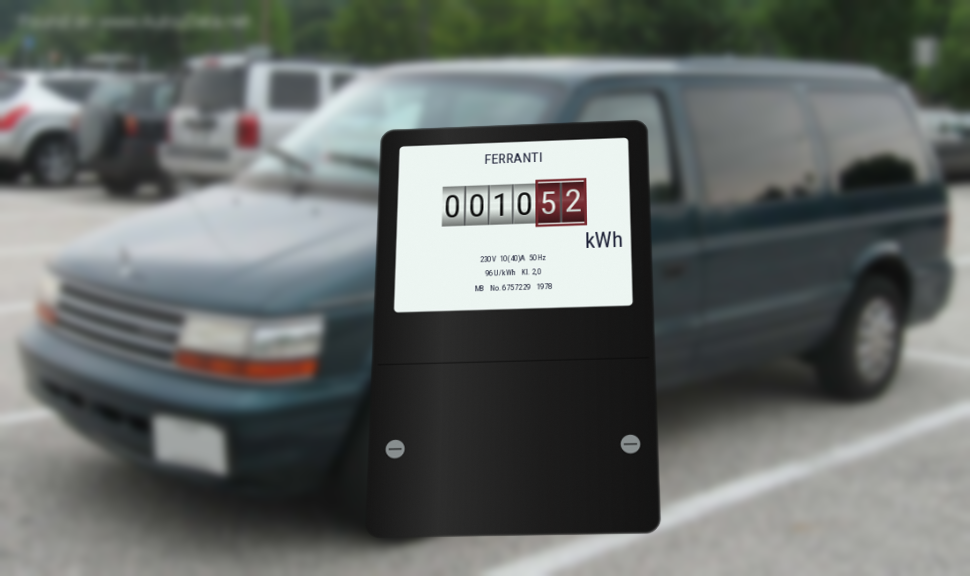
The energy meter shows 10.52 kWh
